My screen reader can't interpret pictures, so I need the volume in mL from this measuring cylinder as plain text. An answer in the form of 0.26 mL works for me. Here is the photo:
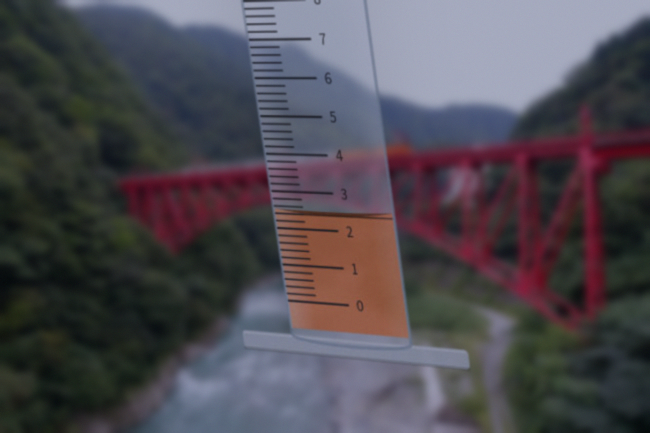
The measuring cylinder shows 2.4 mL
